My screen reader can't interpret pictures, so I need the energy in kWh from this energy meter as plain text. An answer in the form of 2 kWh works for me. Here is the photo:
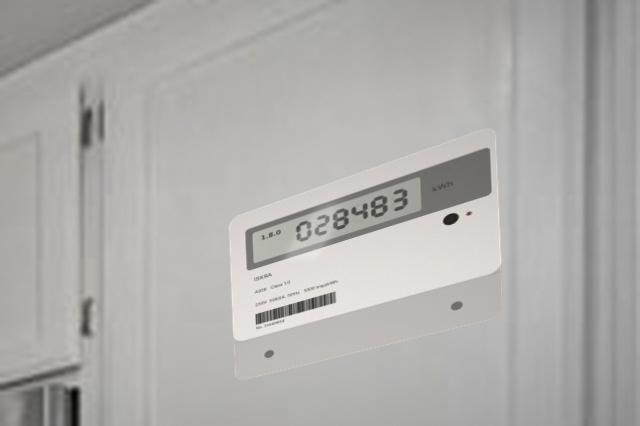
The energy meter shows 28483 kWh
